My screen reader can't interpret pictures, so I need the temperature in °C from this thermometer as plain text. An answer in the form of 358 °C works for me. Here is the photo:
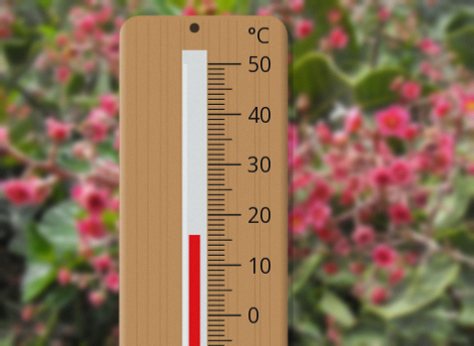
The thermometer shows 16 °C
